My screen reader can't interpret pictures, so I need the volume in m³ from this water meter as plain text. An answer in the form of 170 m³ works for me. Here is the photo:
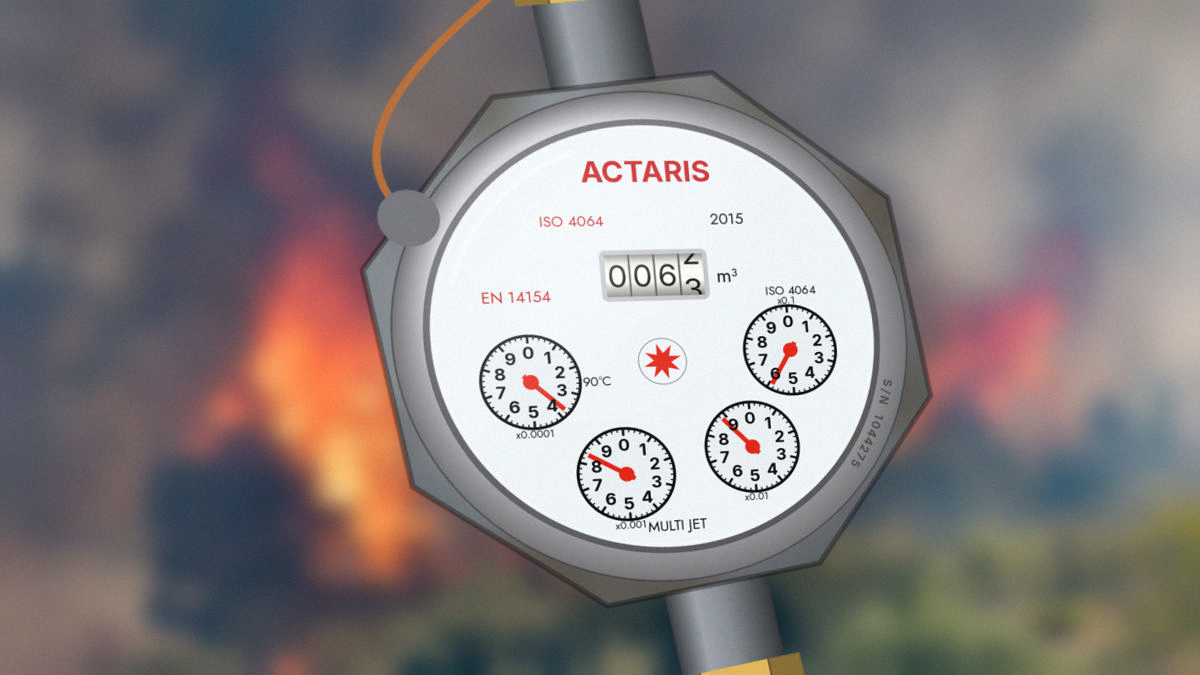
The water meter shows 62.5883 m³
